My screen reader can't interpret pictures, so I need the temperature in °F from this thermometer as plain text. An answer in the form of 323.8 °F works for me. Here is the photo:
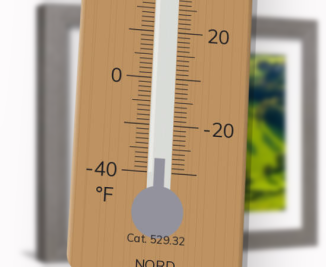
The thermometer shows -34 °F
